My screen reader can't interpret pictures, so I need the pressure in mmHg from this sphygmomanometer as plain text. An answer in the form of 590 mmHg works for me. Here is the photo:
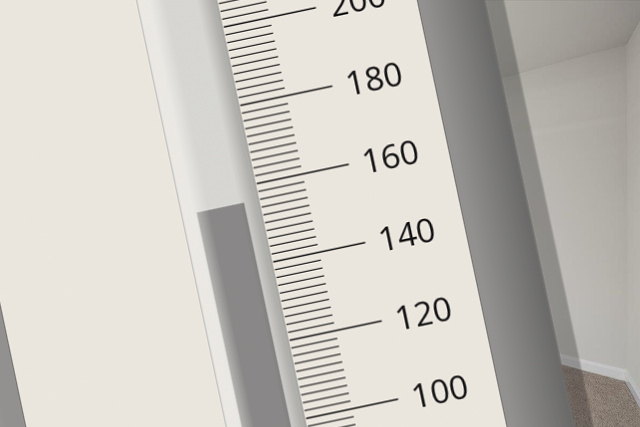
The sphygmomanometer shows 156 mmHg
